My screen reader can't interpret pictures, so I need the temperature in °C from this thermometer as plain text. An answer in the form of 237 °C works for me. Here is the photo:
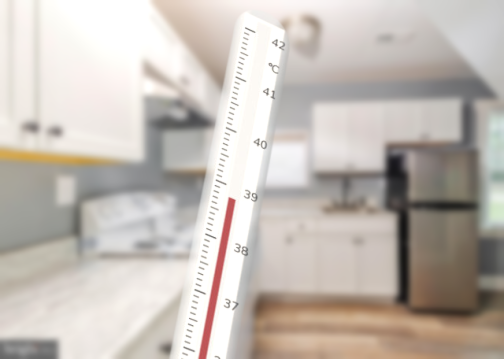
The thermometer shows 38.8 °C
